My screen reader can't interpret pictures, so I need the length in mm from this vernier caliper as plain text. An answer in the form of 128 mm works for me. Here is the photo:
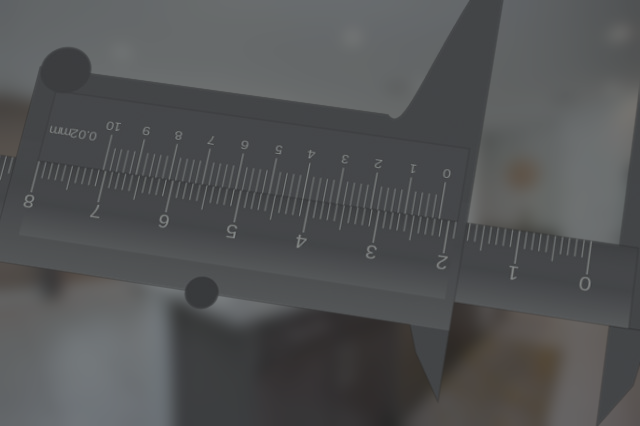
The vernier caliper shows 21.4 mm
